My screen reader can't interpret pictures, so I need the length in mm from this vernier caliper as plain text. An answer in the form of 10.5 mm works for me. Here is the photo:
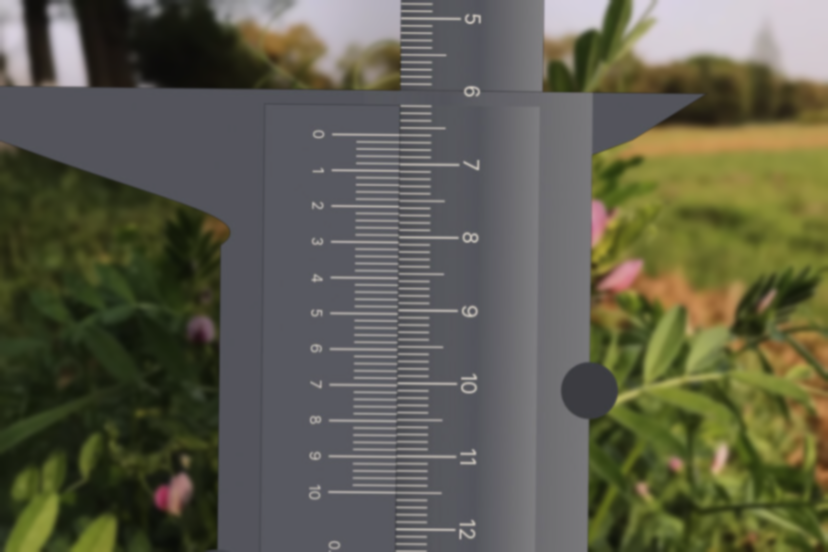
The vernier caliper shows 66.0 mm
